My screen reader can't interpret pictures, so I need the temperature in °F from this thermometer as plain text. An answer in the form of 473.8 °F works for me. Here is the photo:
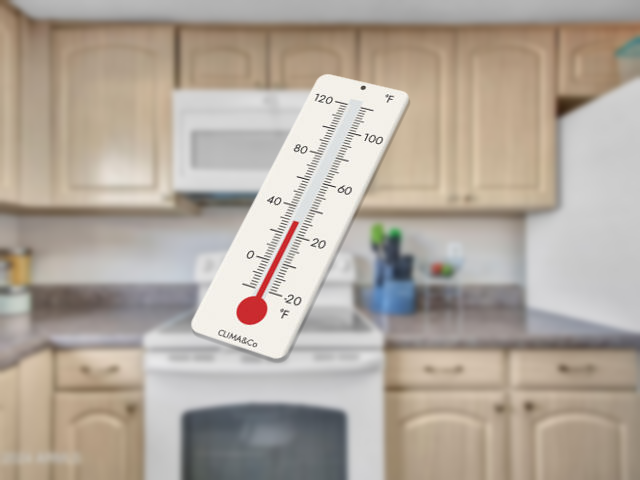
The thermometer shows 30 °F
